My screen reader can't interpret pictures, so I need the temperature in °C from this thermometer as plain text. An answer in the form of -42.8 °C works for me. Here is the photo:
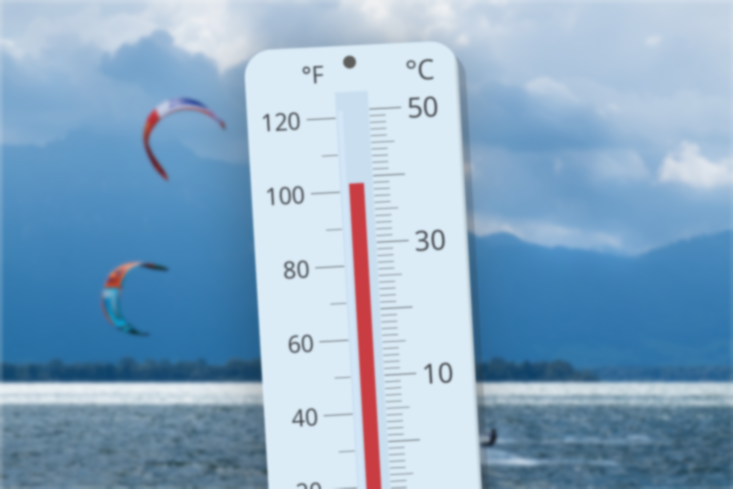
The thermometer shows 39 °C
